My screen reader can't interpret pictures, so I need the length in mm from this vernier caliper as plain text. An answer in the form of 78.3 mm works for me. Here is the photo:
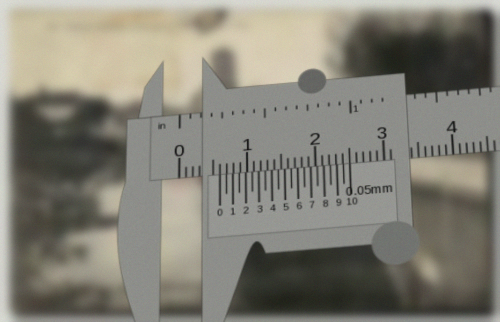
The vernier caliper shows 6.0 mm
